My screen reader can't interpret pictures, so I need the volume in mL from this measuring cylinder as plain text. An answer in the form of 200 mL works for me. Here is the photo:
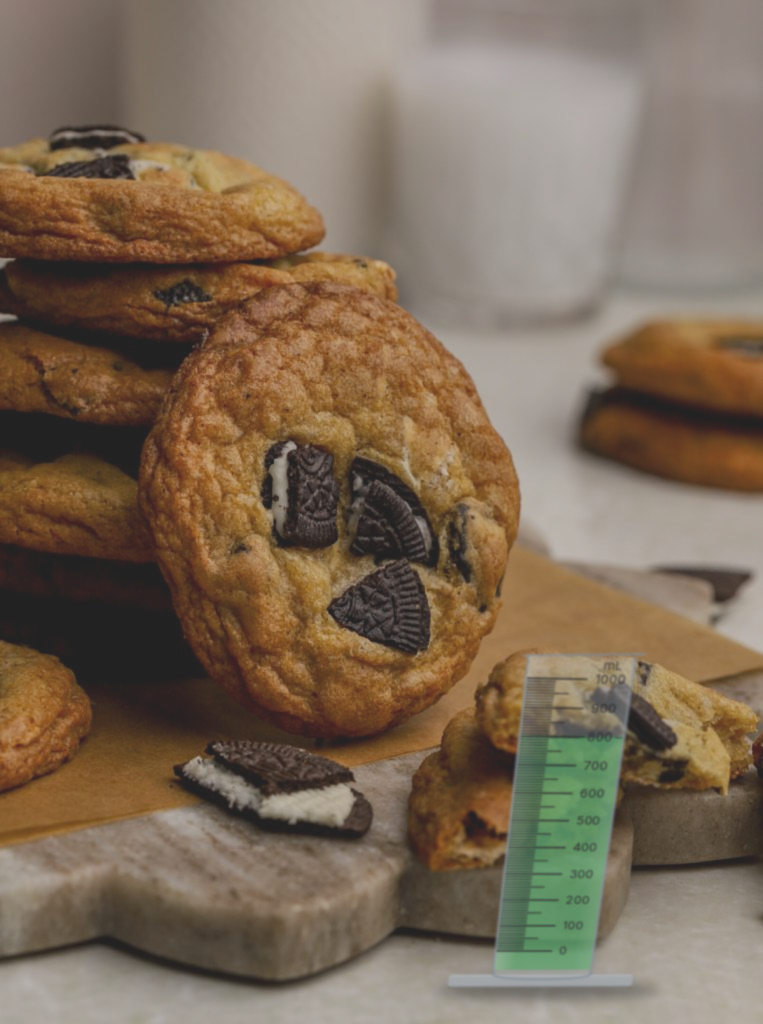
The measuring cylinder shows 800 mL
